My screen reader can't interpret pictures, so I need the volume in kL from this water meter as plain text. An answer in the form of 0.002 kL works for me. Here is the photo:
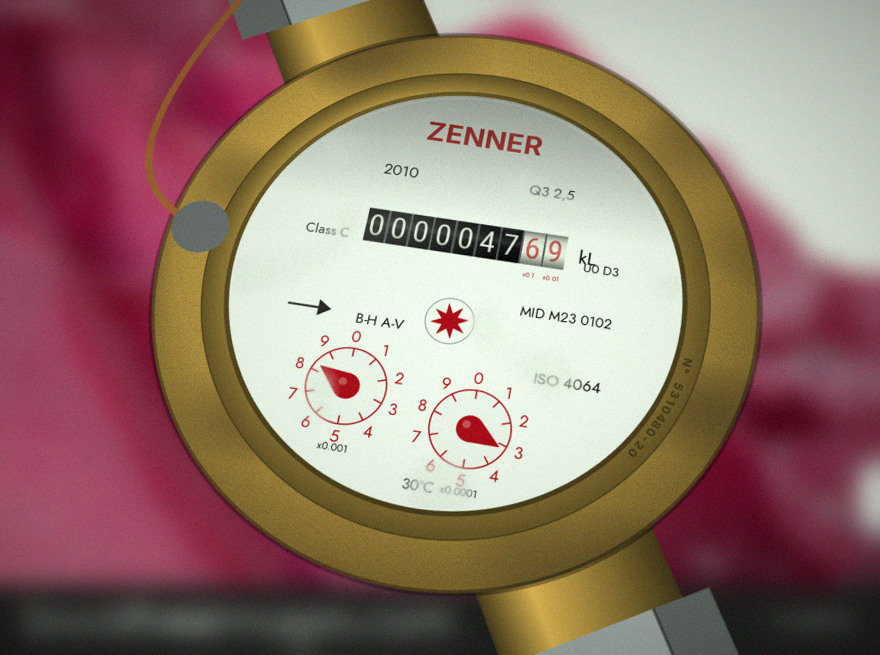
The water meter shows 47.6983 kL
